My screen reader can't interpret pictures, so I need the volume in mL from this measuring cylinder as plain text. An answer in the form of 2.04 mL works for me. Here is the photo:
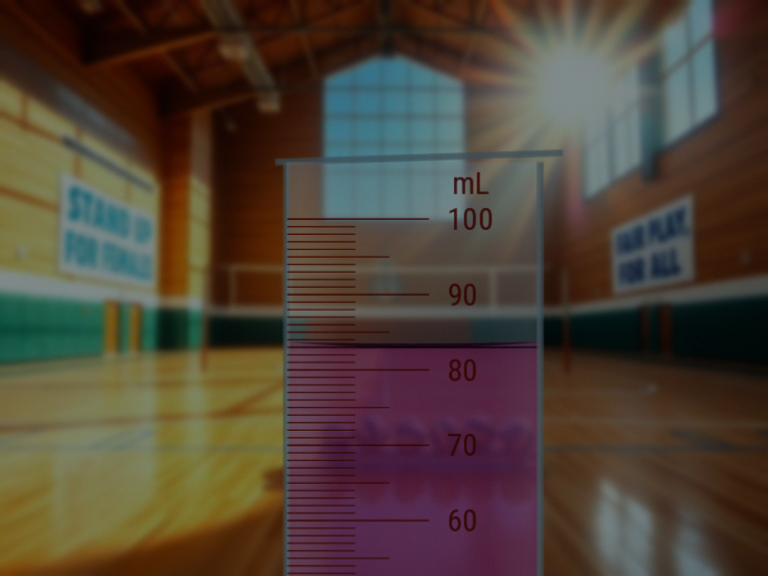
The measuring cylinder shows 83 mL
